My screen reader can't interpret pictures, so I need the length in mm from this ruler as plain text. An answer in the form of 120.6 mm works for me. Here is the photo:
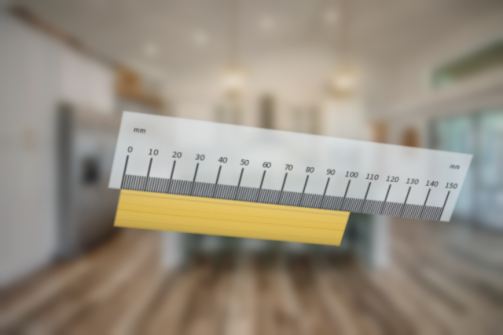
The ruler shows 105 mm
